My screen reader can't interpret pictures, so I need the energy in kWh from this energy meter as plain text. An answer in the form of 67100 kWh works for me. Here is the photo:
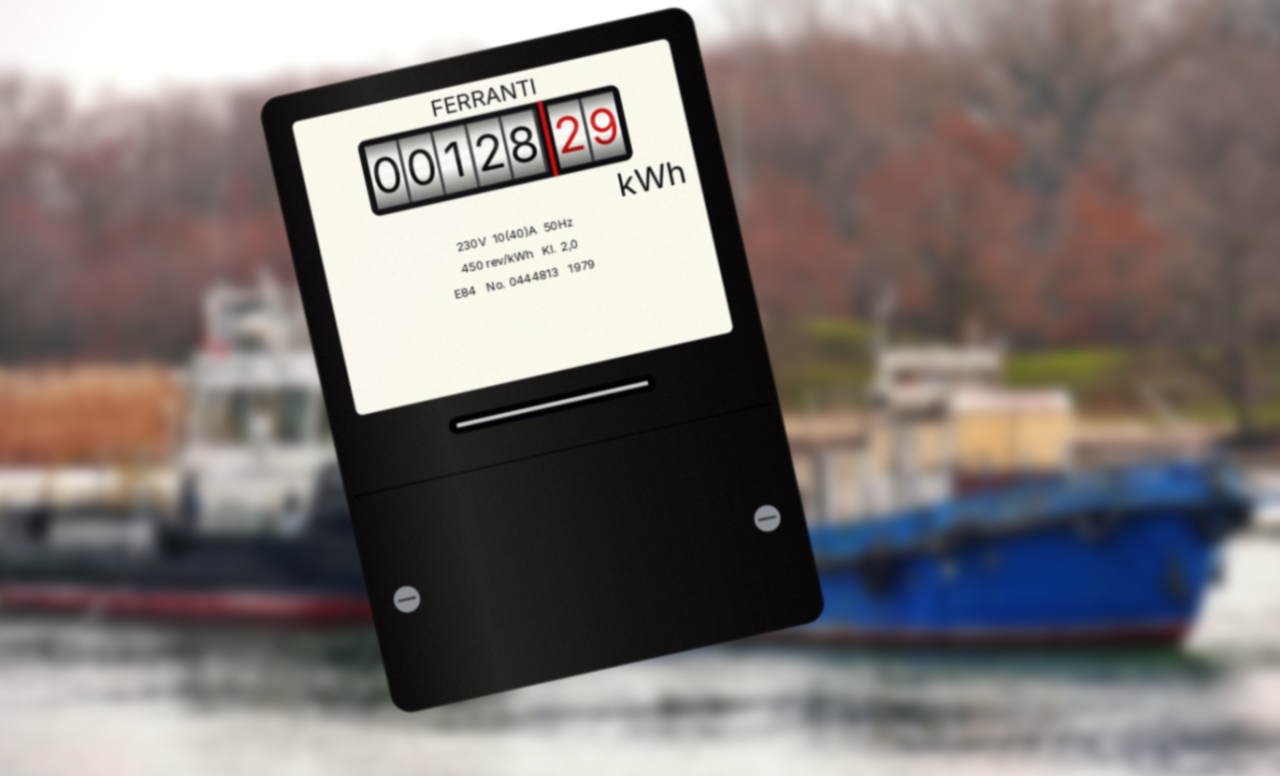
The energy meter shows 128.29 kWh
